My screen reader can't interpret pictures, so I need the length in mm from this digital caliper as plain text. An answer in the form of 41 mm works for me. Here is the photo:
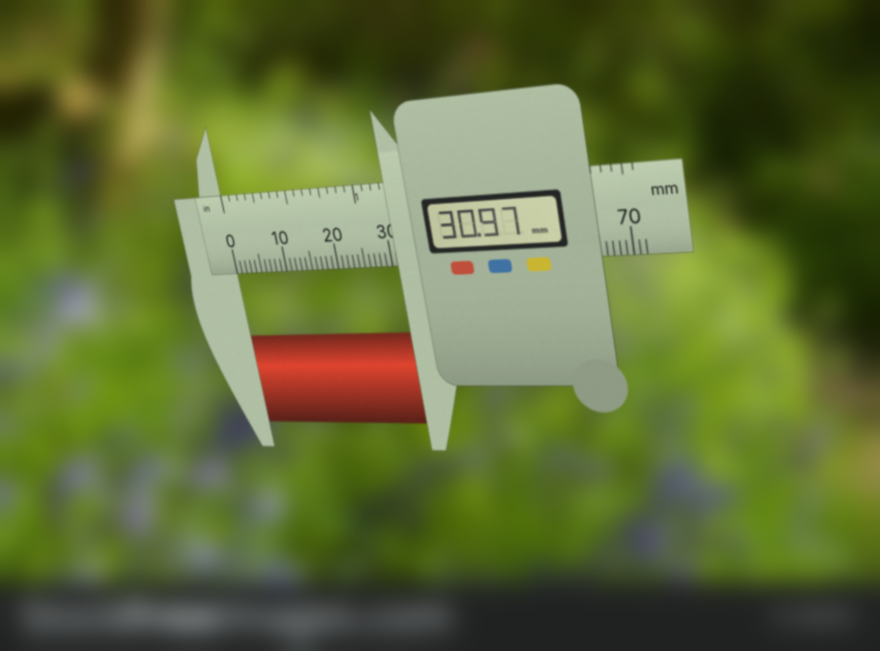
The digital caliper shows 30.97 mm
